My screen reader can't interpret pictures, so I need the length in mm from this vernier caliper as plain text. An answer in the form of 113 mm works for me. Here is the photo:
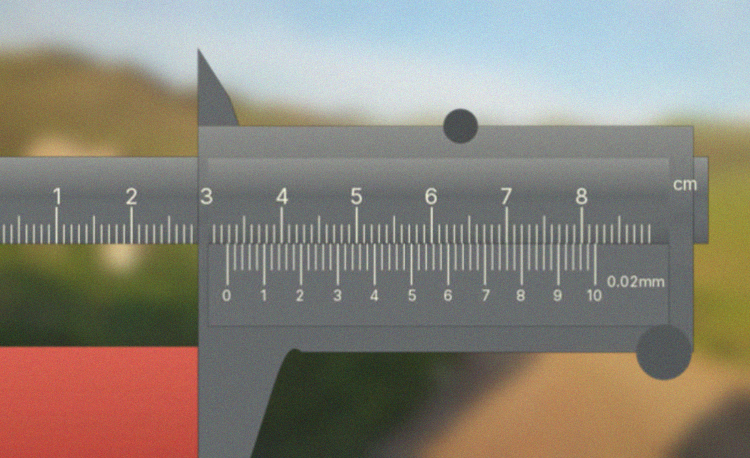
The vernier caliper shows 32.8 mm
